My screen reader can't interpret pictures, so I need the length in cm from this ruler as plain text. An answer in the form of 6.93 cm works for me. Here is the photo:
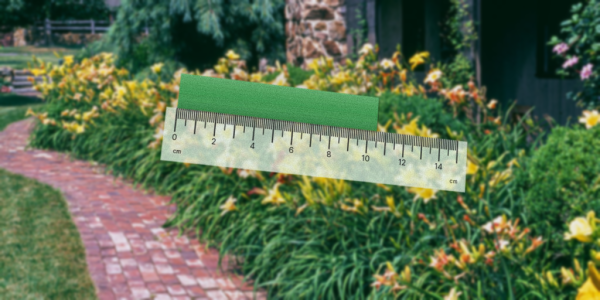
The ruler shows 10.5 cm
